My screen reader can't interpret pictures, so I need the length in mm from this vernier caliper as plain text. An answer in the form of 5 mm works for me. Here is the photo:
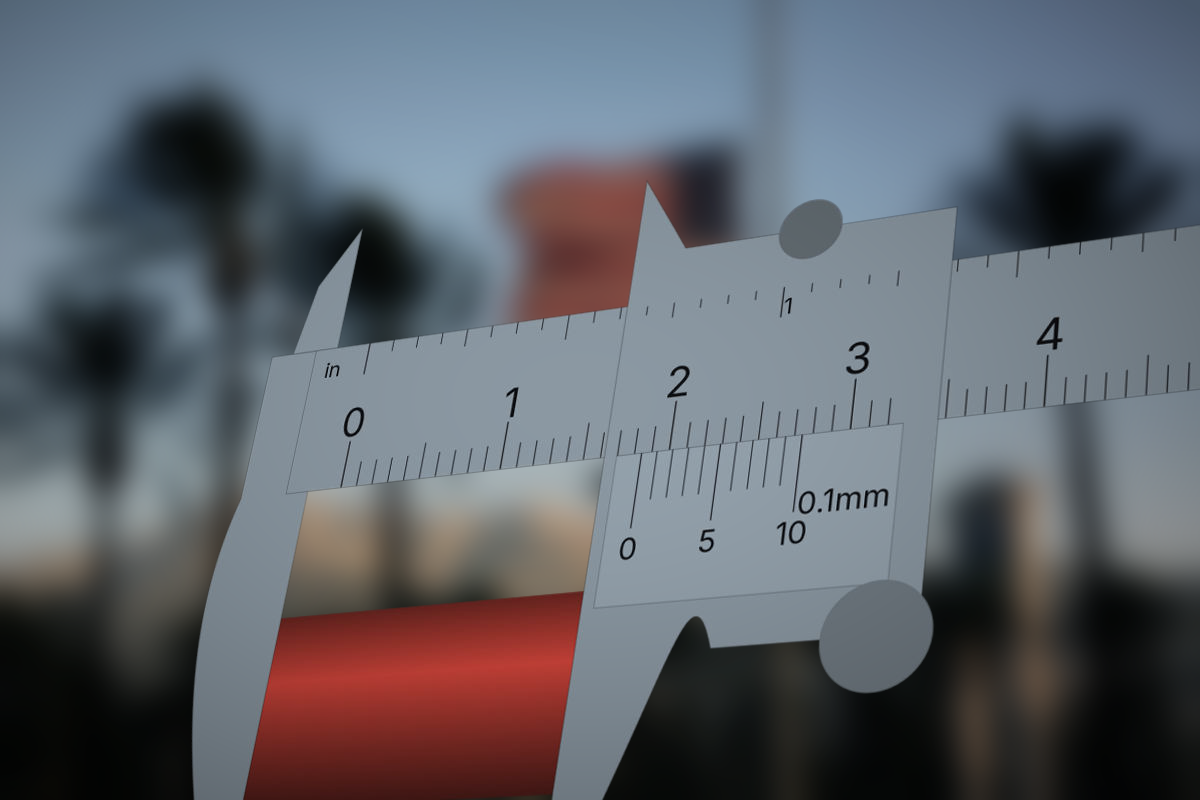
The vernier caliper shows 18.4 mm
